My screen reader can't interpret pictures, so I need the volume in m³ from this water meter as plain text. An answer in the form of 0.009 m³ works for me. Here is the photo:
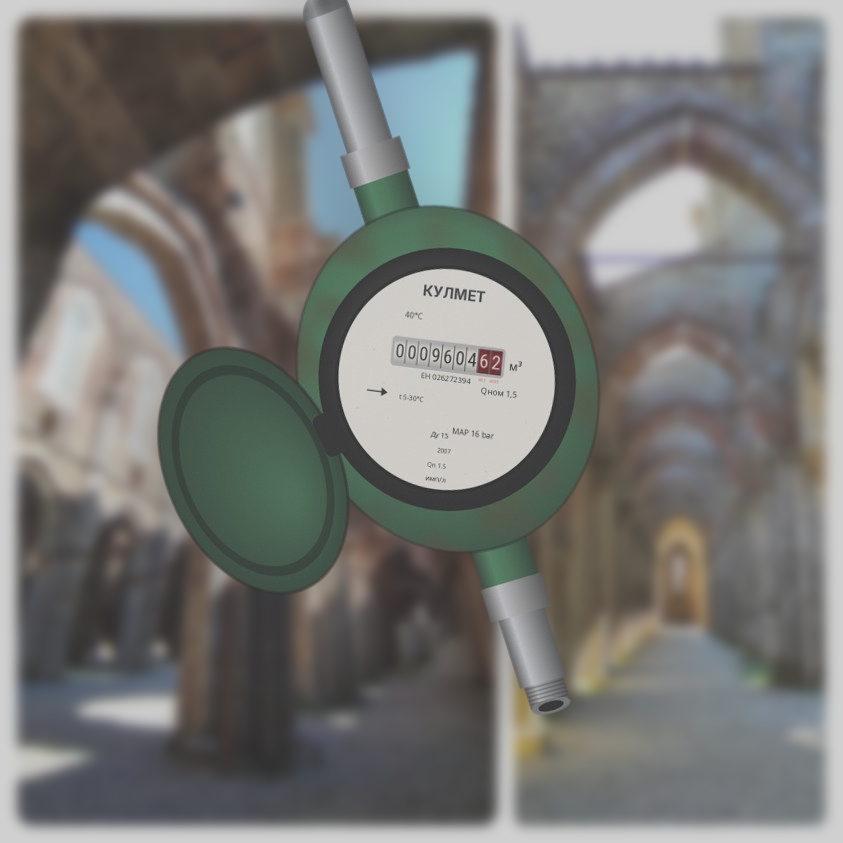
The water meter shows 9604.62 m³
